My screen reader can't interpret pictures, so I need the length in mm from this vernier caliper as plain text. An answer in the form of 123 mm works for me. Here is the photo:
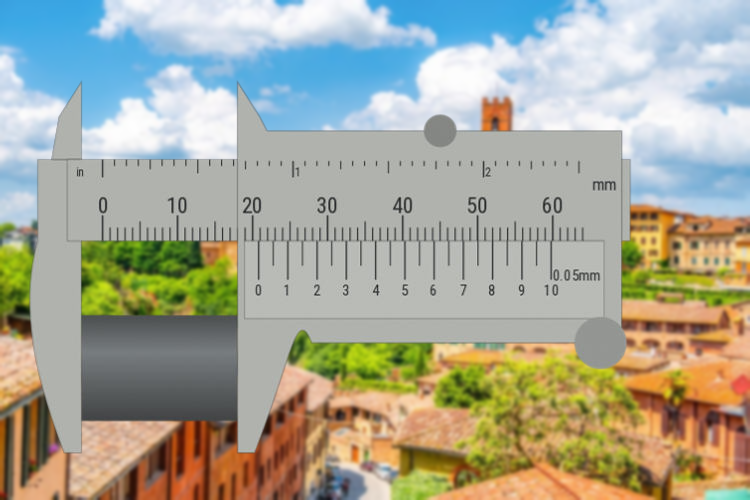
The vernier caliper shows 20.8 mm
